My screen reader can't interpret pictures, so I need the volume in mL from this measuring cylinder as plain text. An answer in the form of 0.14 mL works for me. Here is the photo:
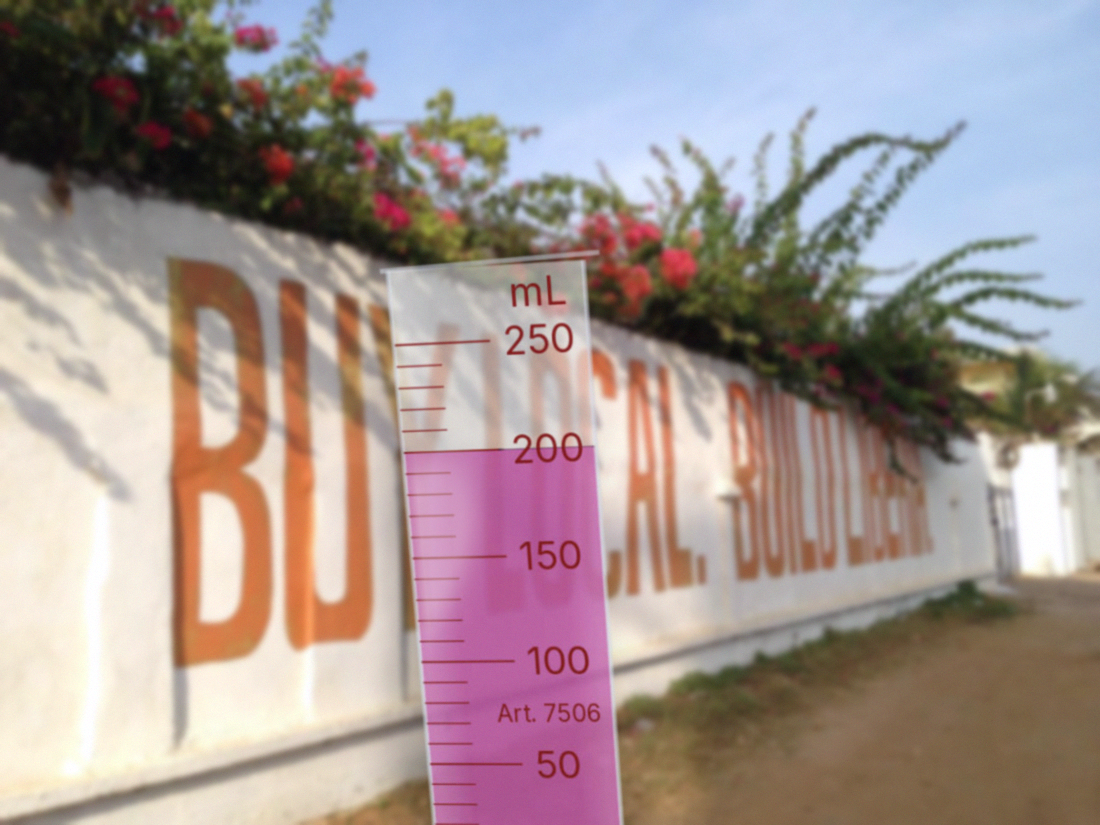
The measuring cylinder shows 200 mL
